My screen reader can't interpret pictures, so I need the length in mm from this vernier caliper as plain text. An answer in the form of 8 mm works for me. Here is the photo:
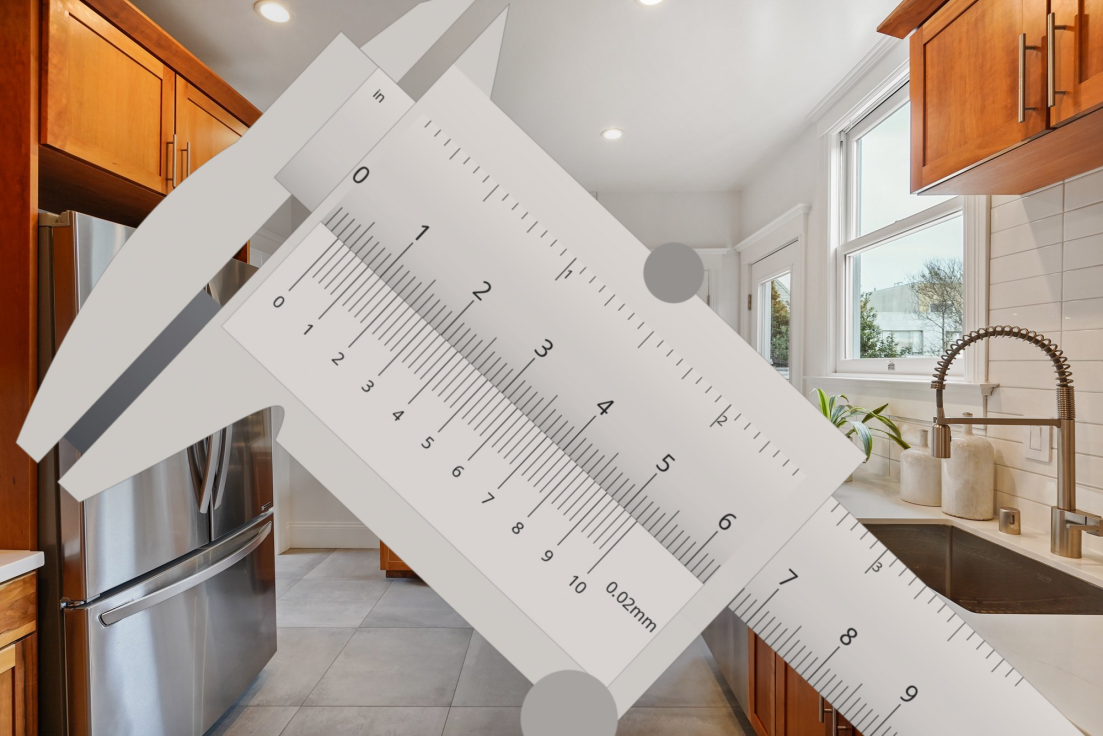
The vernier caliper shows 3.2 mm
